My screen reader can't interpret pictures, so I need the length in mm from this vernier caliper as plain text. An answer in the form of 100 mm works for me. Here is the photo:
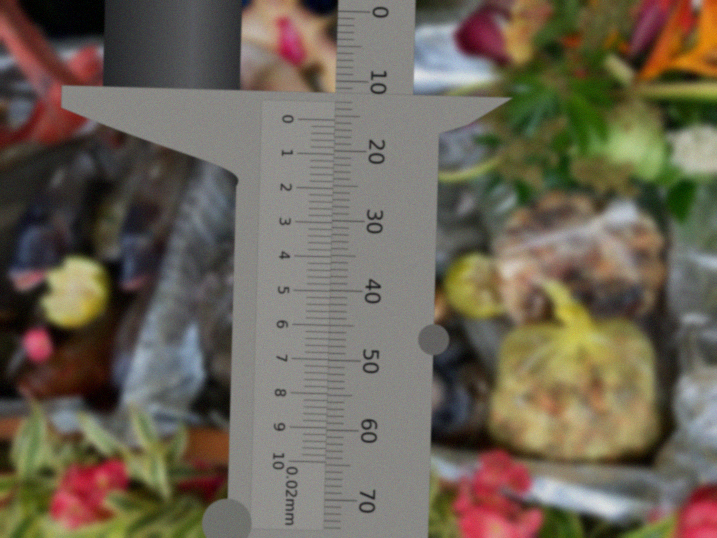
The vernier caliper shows 15.6 mm
